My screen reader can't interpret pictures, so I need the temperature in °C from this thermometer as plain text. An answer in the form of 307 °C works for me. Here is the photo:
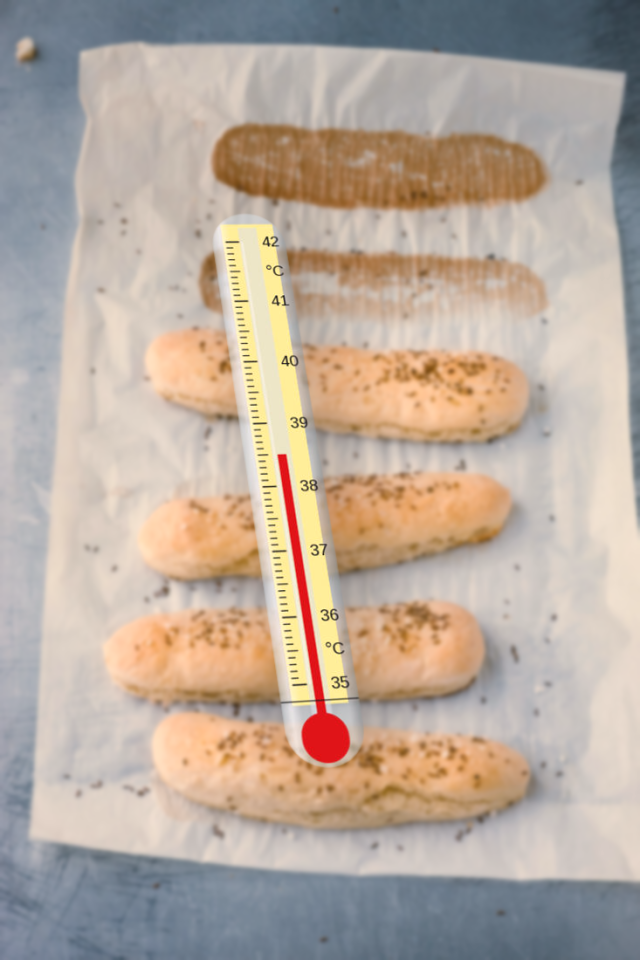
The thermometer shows 38.5 °C
